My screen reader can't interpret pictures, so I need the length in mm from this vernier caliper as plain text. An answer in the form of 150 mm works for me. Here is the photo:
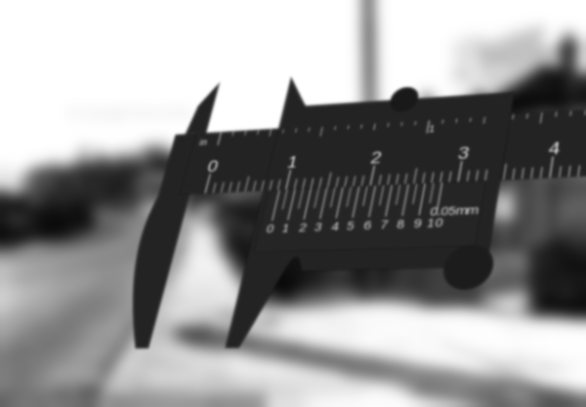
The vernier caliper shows 9.2 mm
